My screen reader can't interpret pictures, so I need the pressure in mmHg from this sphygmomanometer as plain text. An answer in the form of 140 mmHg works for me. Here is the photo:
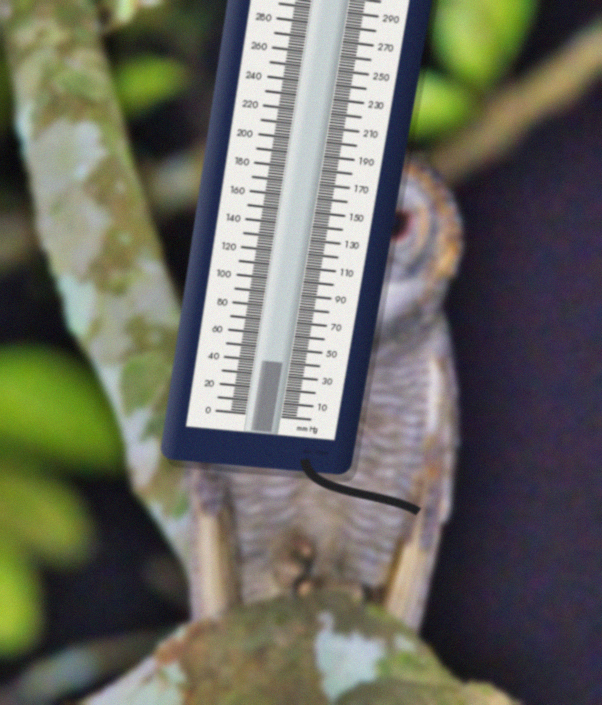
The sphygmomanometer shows 40 mmHg
